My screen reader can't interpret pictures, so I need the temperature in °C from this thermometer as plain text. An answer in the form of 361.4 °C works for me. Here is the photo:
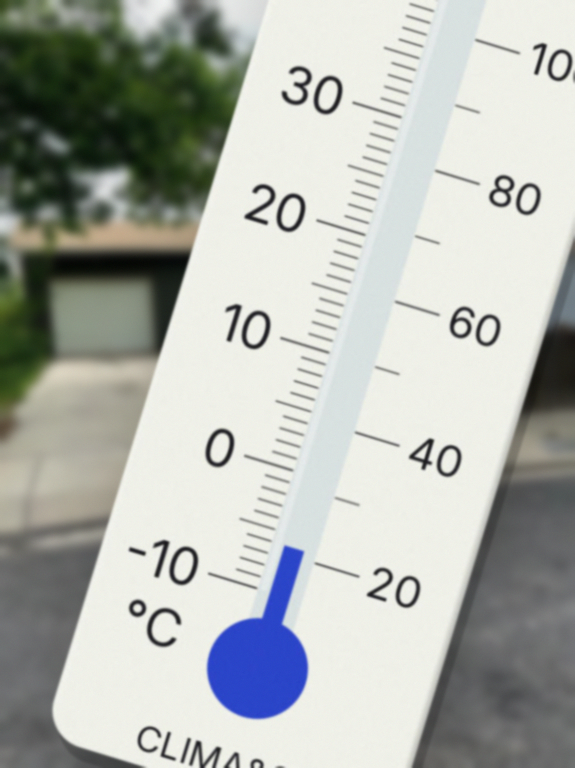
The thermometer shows -6 °C
